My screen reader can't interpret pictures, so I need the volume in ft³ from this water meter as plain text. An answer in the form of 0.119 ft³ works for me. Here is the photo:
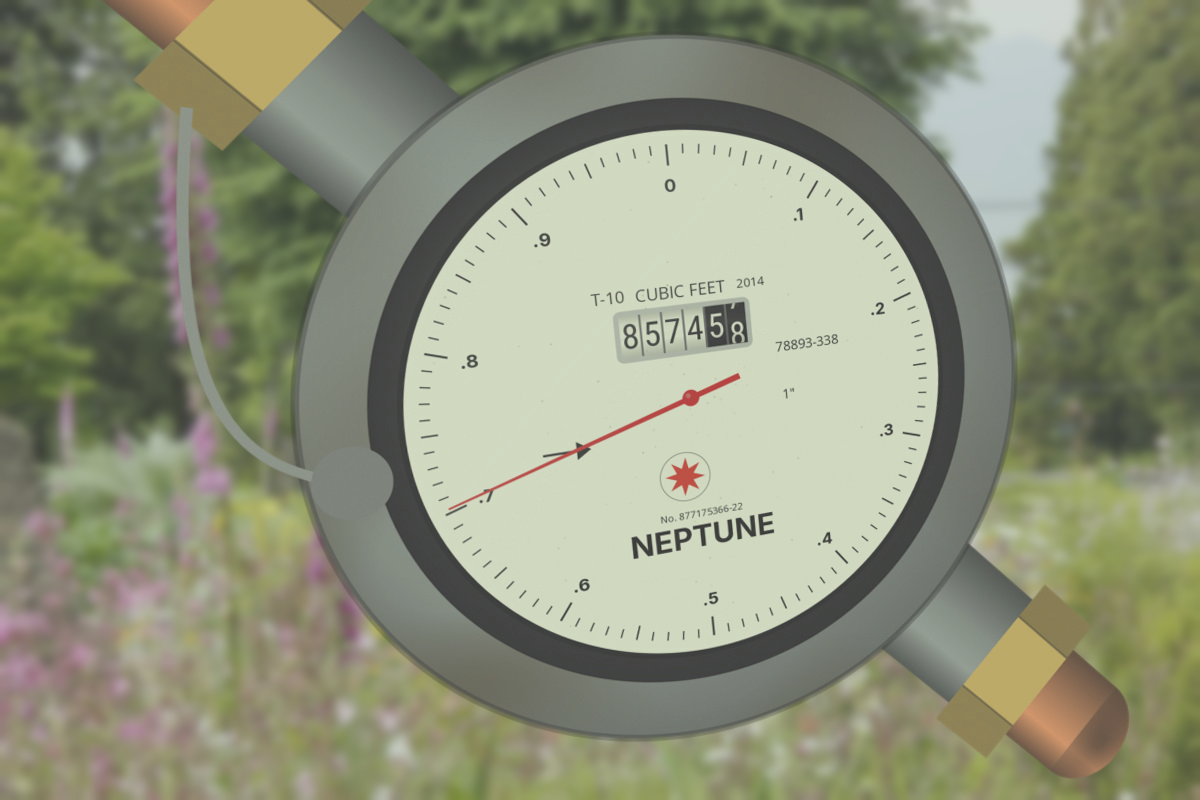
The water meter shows 857457.70 ft³
